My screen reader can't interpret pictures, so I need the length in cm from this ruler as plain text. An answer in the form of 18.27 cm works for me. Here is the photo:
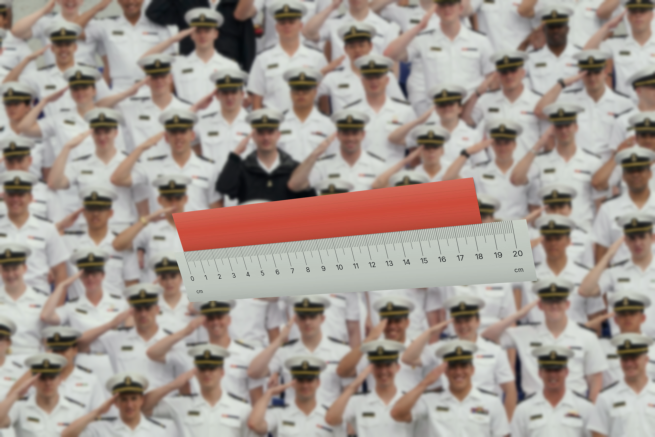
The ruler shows 18.5 cm
